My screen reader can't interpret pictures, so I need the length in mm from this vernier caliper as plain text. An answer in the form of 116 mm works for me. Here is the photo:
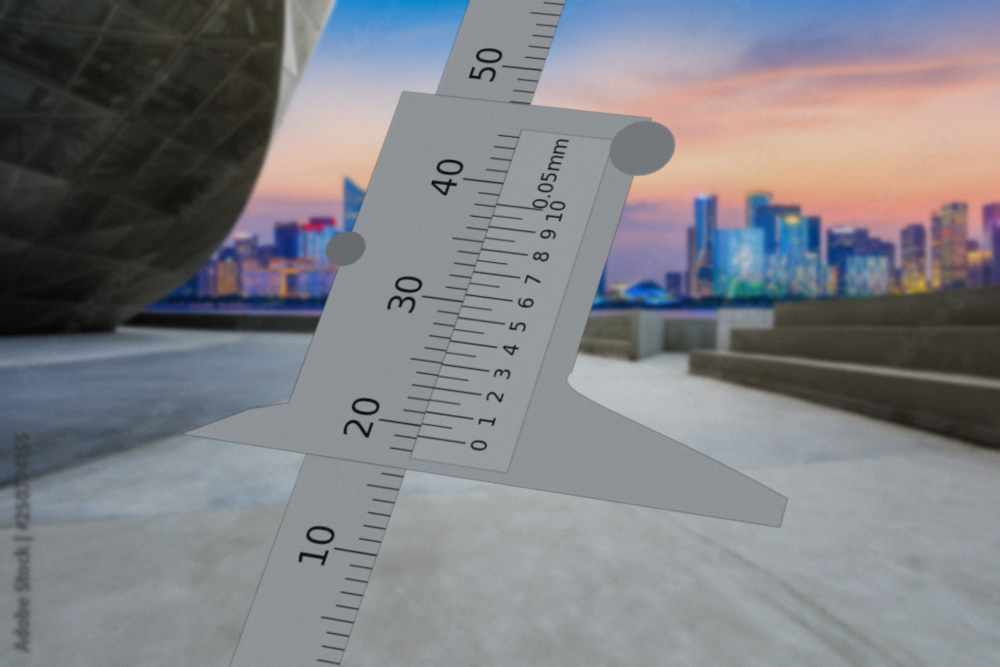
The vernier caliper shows 19.2 mm
